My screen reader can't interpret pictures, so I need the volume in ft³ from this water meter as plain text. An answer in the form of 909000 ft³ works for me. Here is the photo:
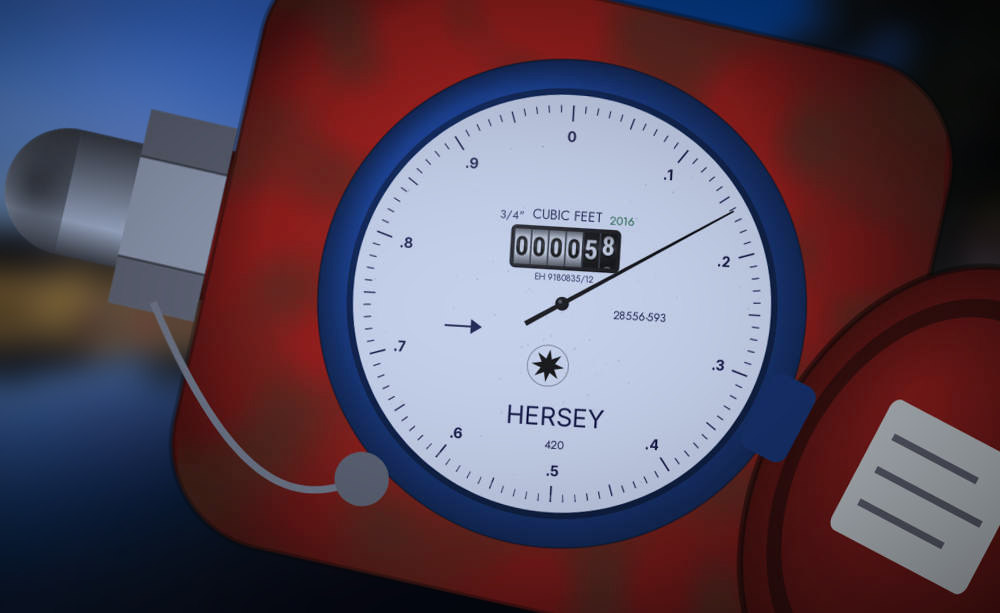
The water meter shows 58.16 ft³
